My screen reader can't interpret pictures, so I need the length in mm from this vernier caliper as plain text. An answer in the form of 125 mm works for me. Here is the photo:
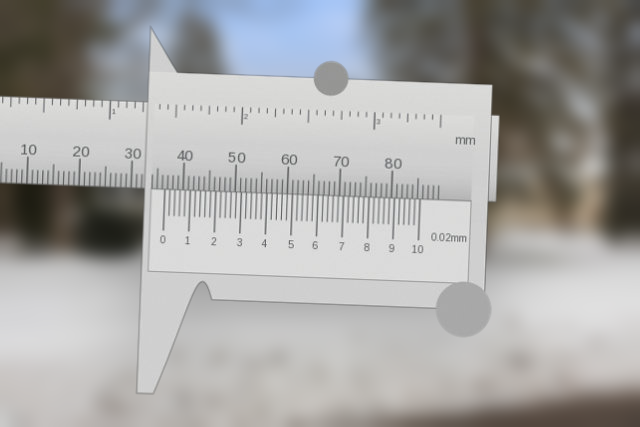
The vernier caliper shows 36.5 mm
